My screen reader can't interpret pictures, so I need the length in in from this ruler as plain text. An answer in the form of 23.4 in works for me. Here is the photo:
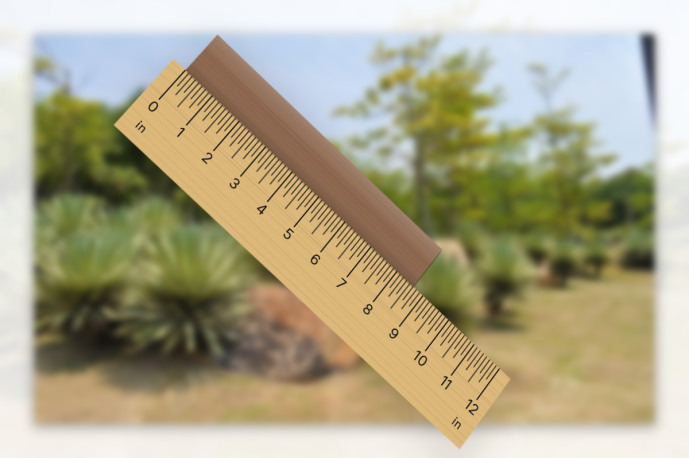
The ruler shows 8.625 in
